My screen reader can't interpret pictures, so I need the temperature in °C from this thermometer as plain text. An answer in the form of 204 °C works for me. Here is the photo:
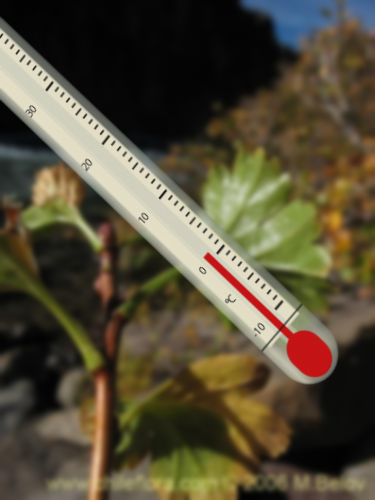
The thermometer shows 1 °C
